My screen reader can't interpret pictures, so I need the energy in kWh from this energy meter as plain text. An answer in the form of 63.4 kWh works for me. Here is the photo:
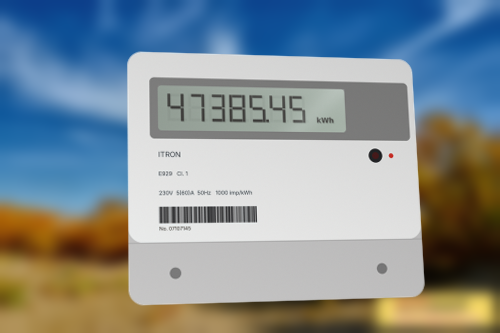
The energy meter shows 47385.45 kWh
